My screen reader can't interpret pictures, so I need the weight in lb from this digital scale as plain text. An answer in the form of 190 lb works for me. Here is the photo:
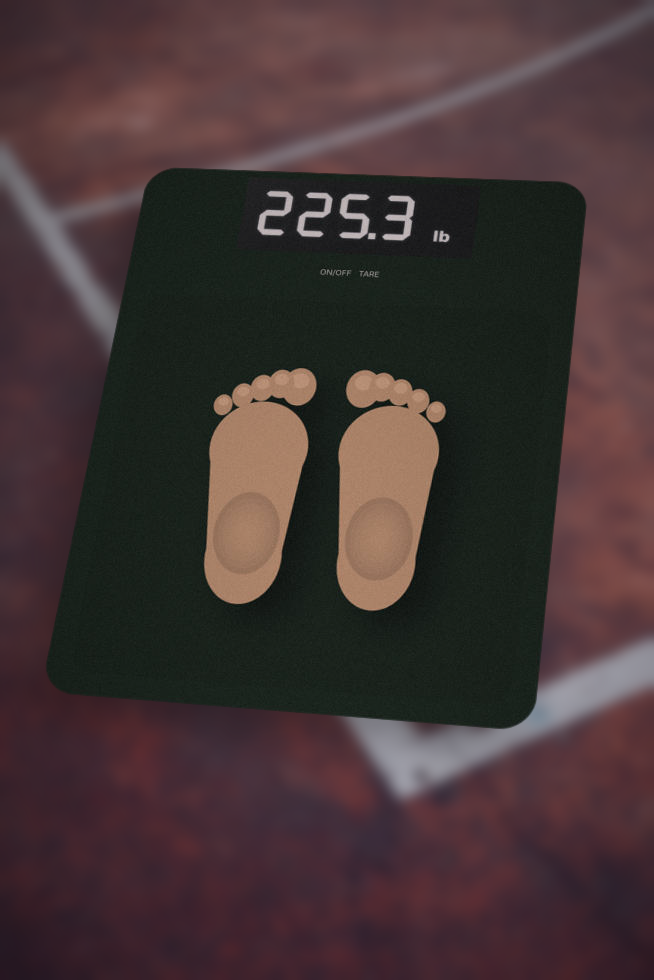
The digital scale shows 225.3 lb
